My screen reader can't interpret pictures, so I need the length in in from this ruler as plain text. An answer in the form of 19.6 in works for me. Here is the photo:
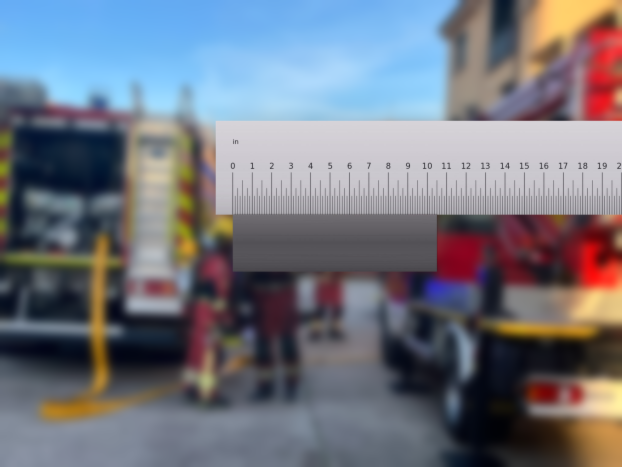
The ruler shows 10.5 in
